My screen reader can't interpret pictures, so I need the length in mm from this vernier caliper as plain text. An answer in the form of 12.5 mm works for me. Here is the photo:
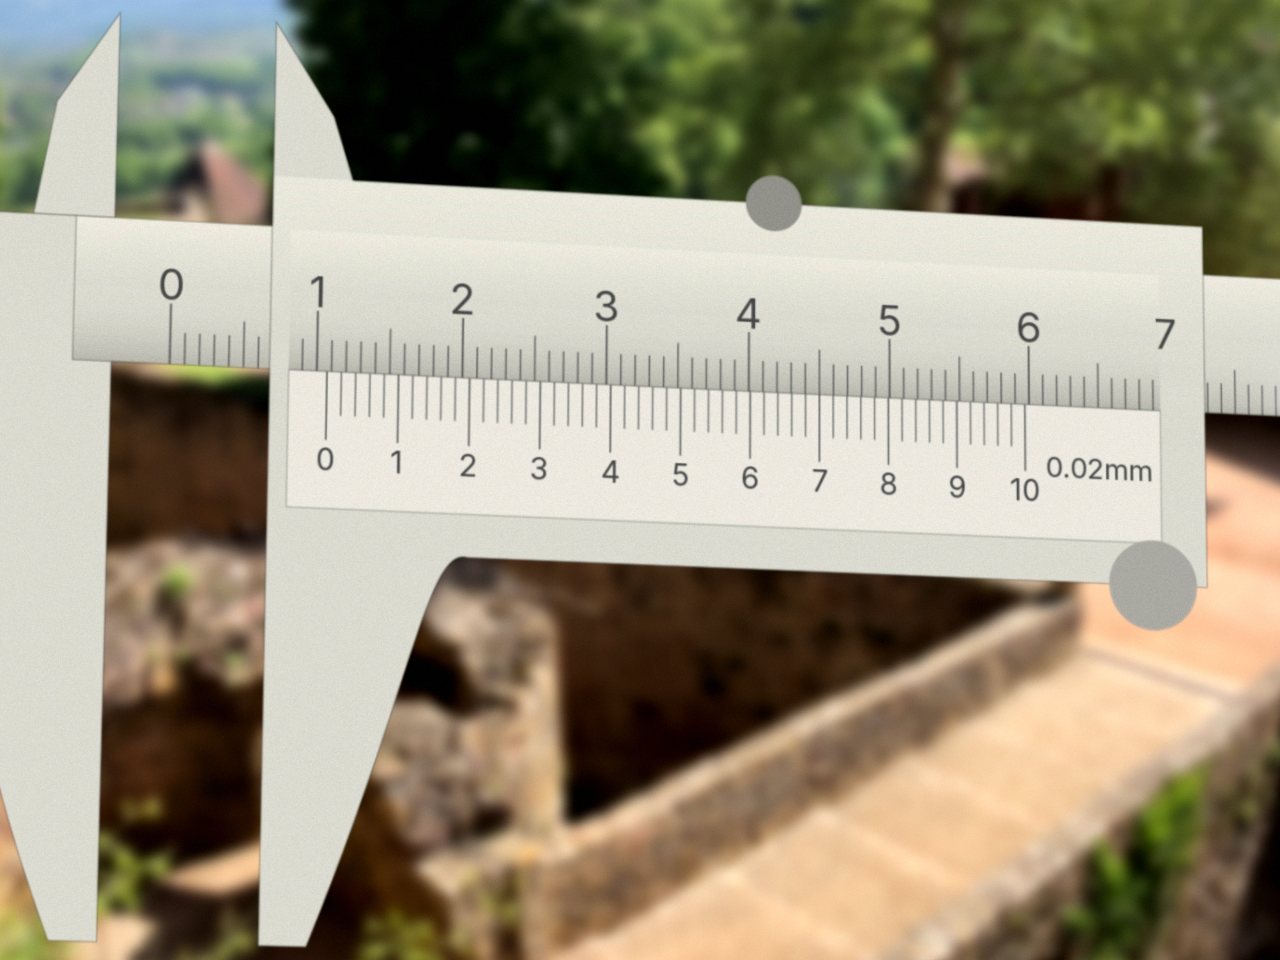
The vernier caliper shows 10.7 mm
